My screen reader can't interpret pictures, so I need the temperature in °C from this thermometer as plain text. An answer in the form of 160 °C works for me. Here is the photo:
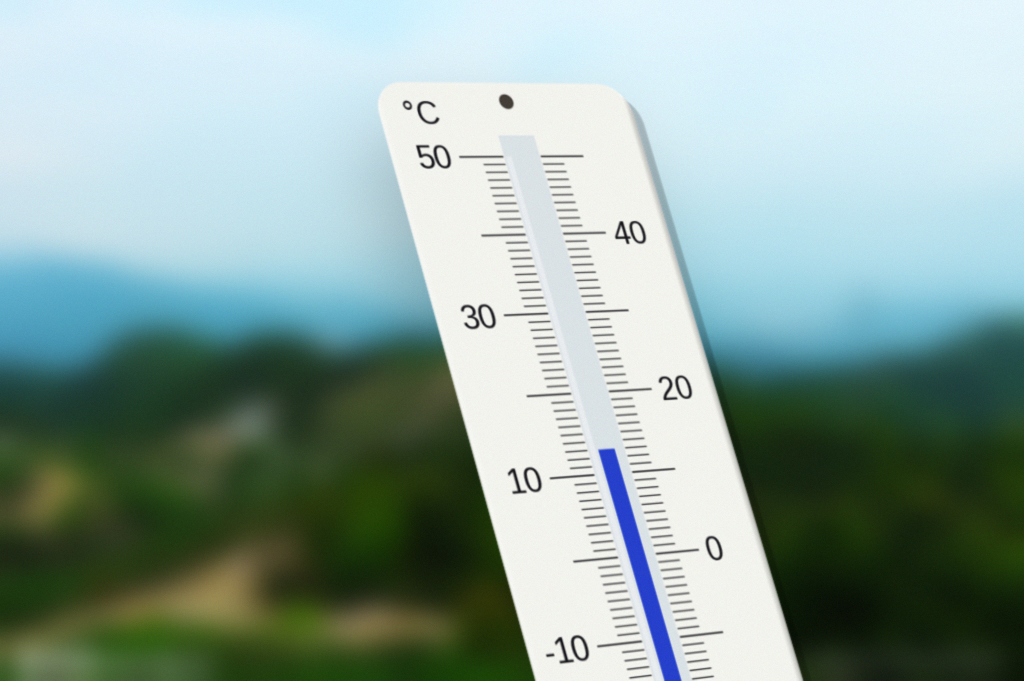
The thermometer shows 13 °C
